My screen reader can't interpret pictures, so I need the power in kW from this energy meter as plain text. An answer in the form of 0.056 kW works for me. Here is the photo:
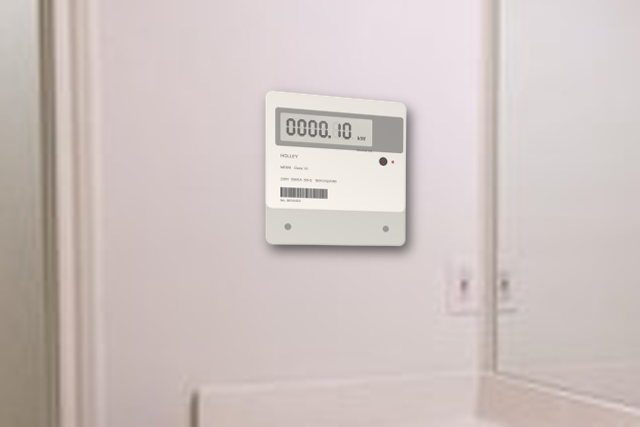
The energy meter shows 0.10 kW
